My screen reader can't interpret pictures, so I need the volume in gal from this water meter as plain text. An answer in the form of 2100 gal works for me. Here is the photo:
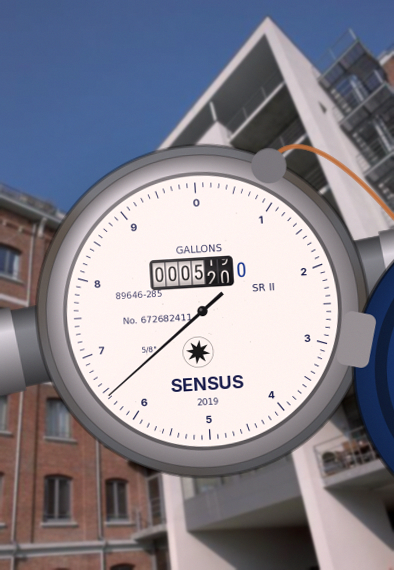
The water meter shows 5196.4 gal
